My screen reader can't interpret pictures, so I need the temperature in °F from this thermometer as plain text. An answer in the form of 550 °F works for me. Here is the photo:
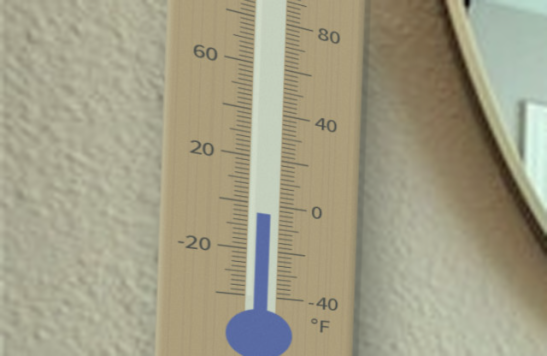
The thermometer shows -4 °F
